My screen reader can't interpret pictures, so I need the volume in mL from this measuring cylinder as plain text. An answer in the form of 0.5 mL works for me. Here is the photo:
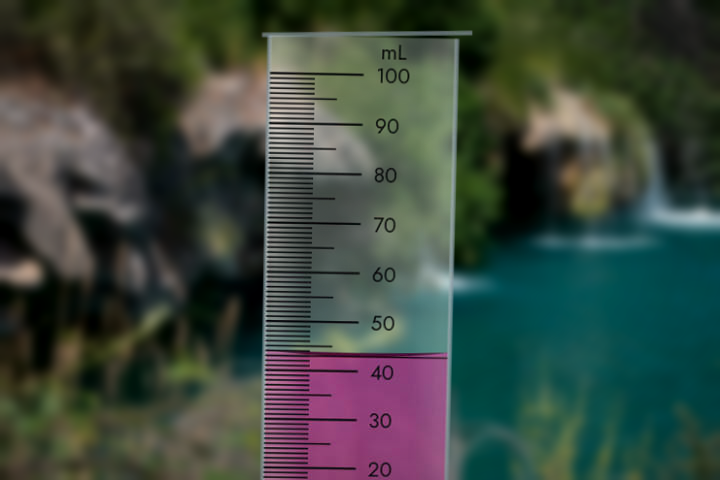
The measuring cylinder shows 43 mL
